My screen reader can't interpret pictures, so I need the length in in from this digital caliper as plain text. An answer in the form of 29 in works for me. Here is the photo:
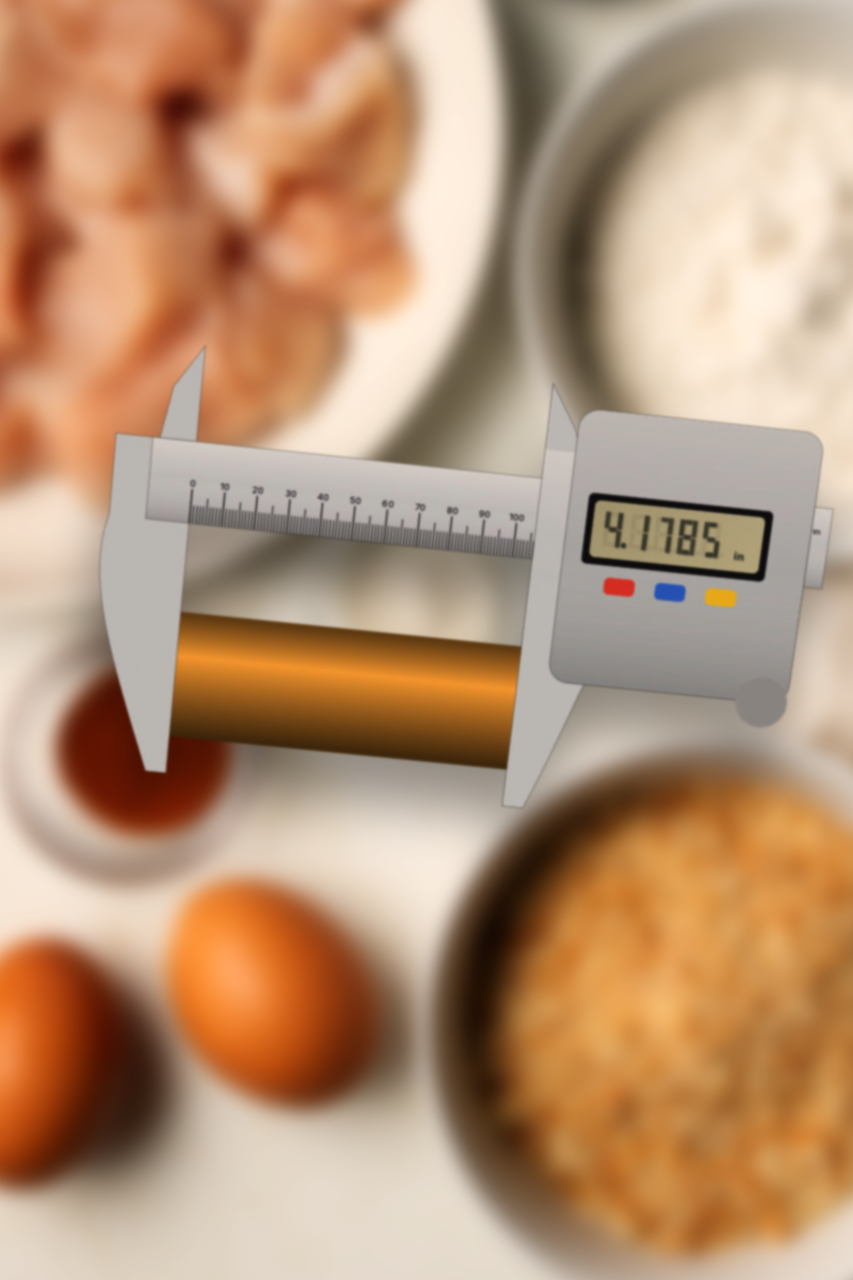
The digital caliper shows 4.1785 in
